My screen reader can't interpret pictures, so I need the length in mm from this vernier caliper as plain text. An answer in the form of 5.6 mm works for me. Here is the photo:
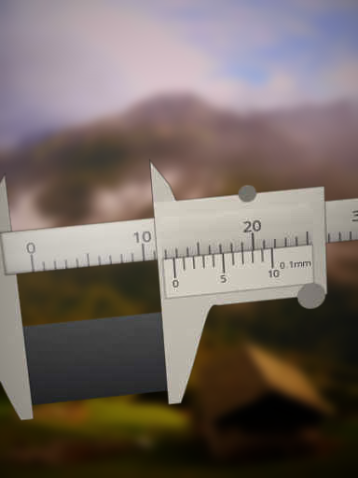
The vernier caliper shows 12.7 mm
